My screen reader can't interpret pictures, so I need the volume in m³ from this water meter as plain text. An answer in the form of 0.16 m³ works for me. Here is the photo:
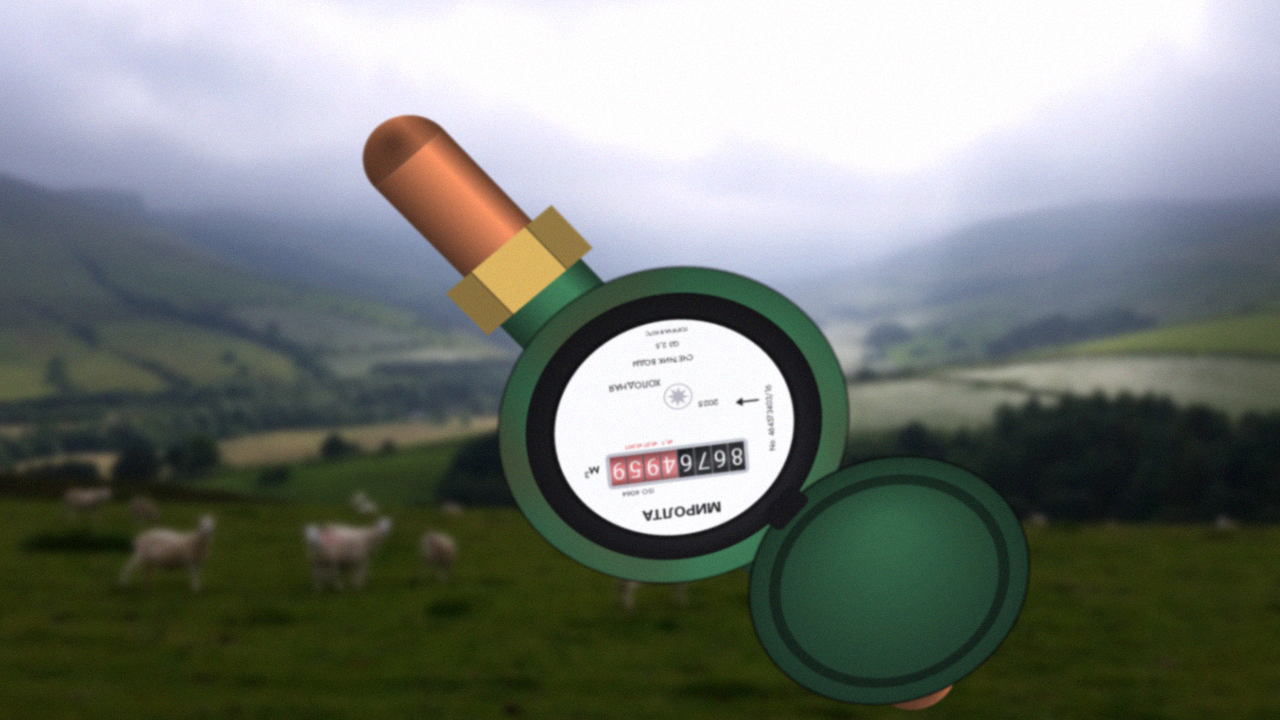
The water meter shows 8676.4959 m³
